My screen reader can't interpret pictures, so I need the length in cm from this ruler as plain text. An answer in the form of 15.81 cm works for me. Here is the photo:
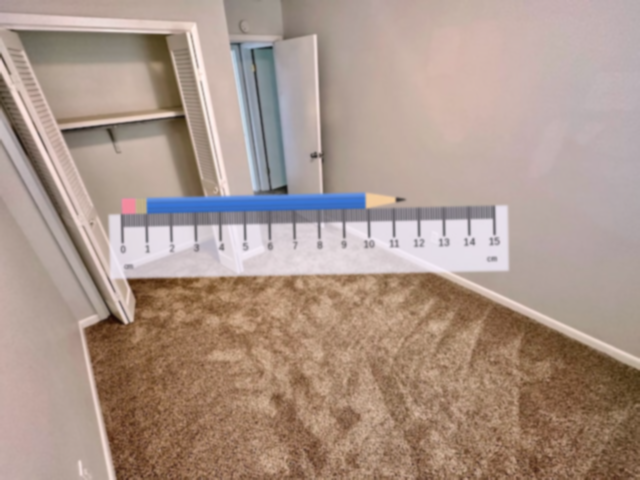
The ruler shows 11.5 cm
